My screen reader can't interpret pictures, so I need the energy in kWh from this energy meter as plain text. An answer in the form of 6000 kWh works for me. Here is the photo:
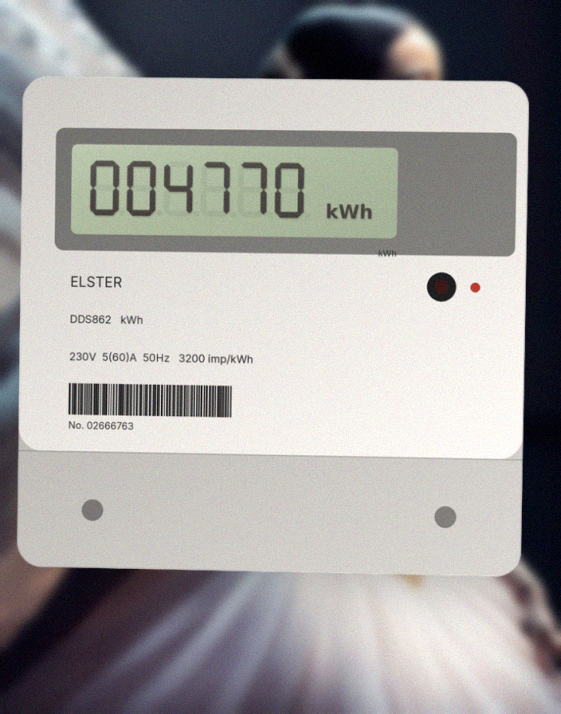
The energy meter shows 4770 kWh
